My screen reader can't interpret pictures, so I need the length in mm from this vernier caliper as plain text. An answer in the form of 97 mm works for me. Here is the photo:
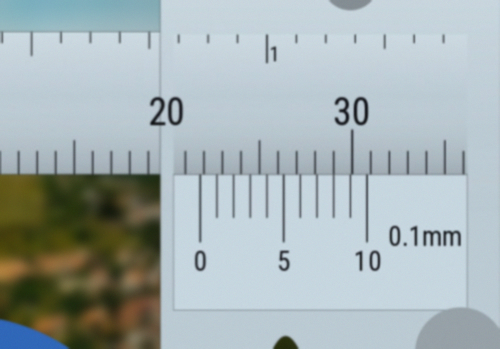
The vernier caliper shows 21.8 mm
